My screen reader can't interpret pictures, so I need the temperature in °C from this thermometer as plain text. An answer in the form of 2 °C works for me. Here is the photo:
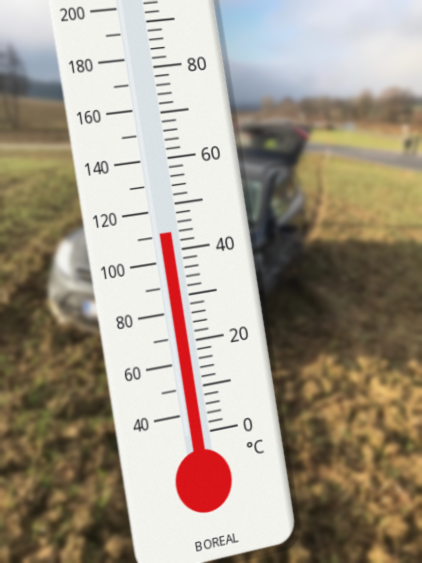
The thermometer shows 44 °C
